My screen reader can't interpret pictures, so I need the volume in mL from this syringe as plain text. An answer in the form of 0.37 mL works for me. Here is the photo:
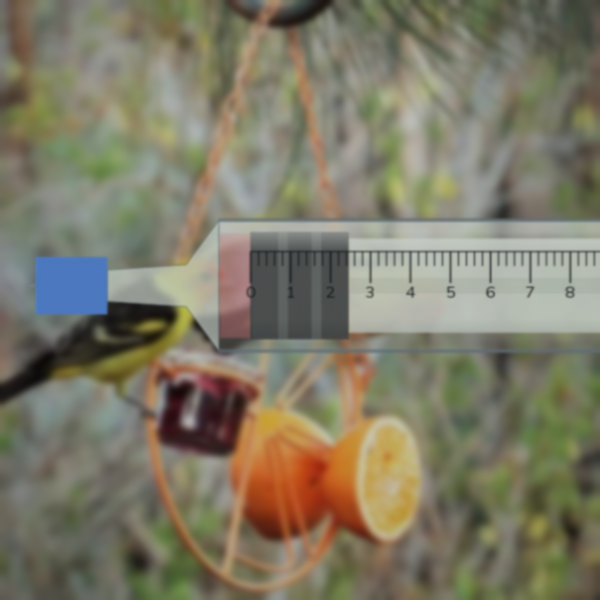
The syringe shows 0 mL
